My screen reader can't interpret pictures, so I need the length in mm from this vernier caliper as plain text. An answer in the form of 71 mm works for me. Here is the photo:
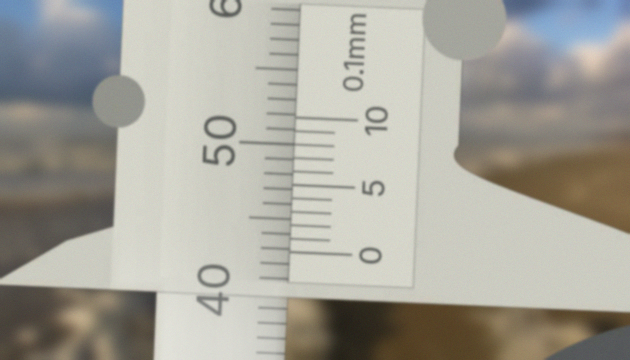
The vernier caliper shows 42.8 mm
